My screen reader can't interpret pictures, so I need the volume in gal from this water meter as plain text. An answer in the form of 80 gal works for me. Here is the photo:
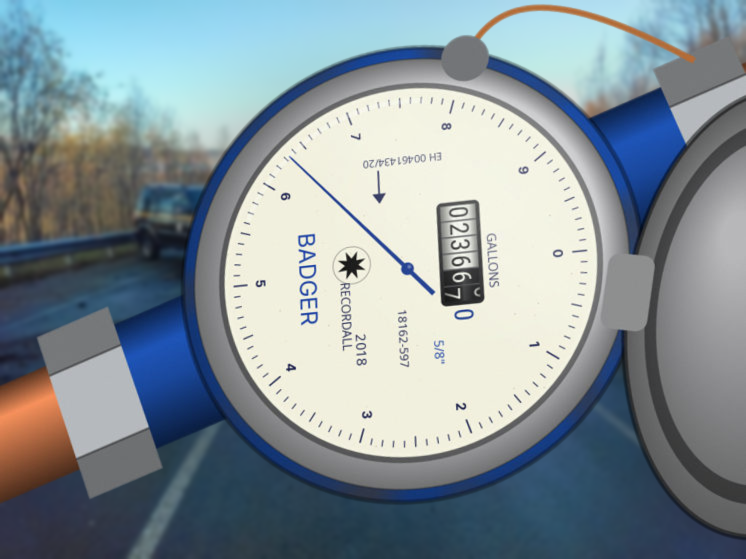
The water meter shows 236666.3 gal
